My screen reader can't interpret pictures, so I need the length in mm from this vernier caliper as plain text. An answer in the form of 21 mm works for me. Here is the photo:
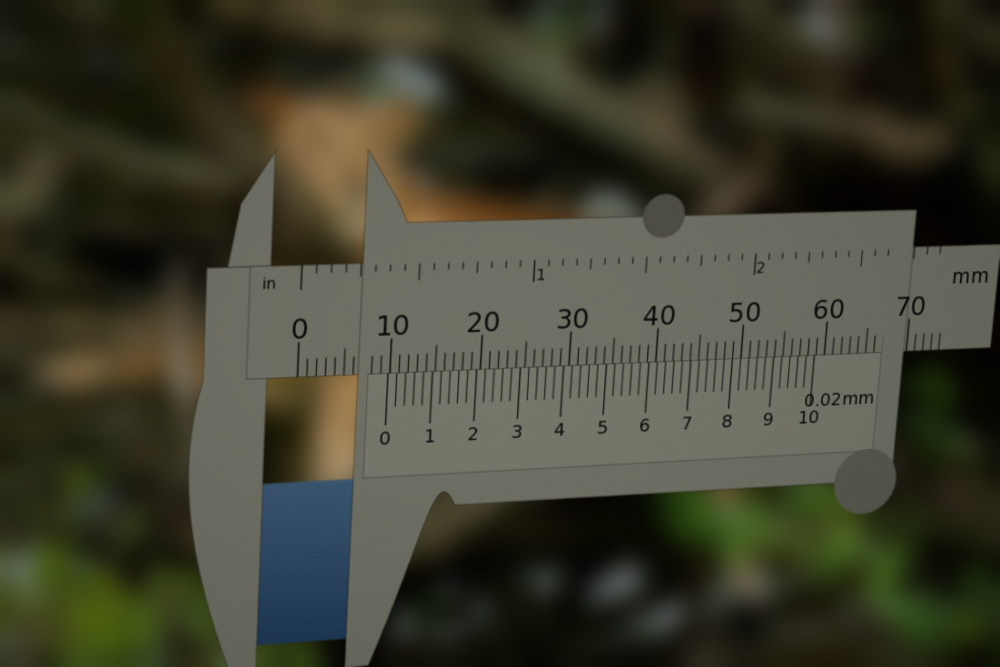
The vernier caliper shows 9.8 mm
